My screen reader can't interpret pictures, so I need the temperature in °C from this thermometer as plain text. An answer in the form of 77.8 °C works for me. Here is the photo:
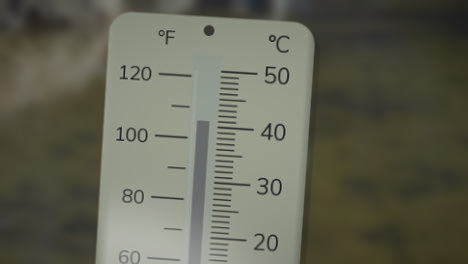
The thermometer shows 41 °C
